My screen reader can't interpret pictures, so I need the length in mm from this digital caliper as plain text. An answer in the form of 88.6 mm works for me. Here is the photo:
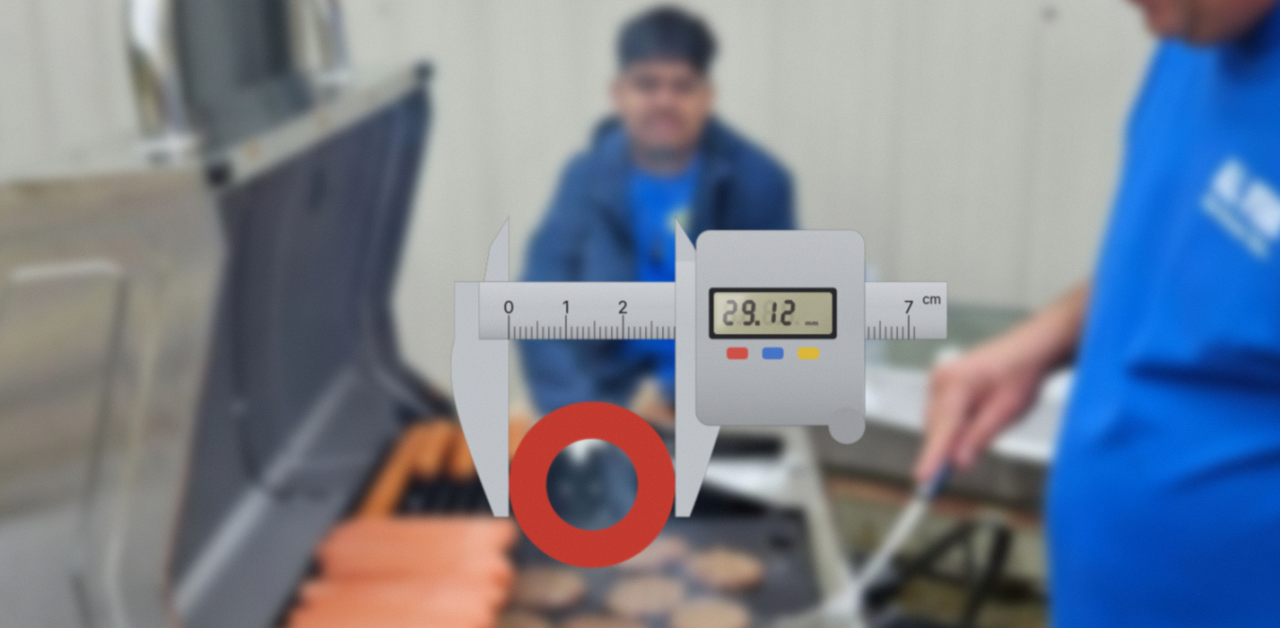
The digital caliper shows 29.12 mm
